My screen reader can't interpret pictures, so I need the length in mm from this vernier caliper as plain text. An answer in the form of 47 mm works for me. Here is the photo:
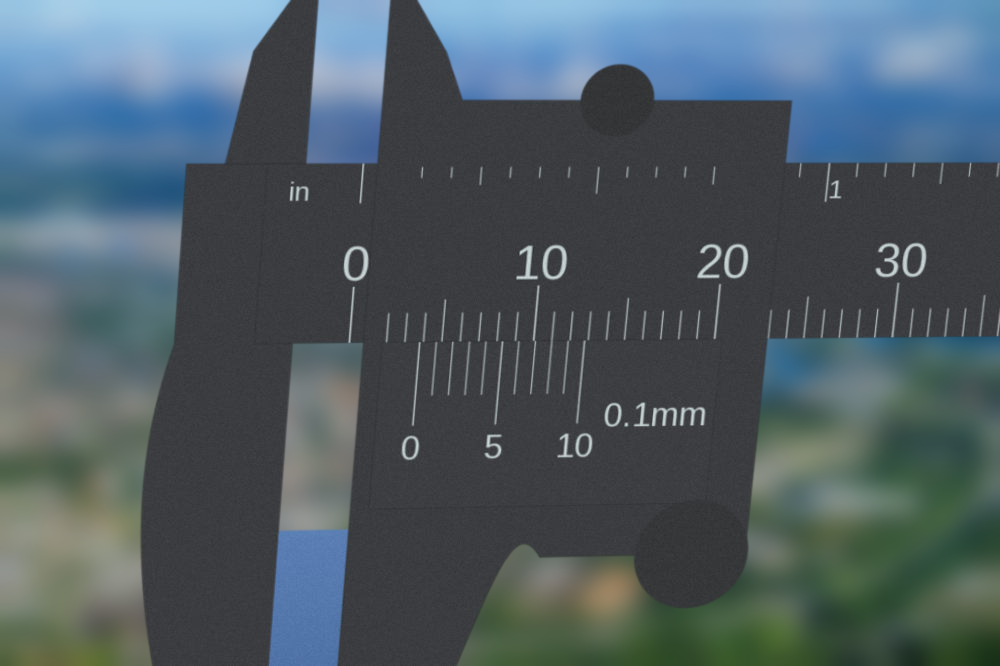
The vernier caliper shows 3.8 mm
